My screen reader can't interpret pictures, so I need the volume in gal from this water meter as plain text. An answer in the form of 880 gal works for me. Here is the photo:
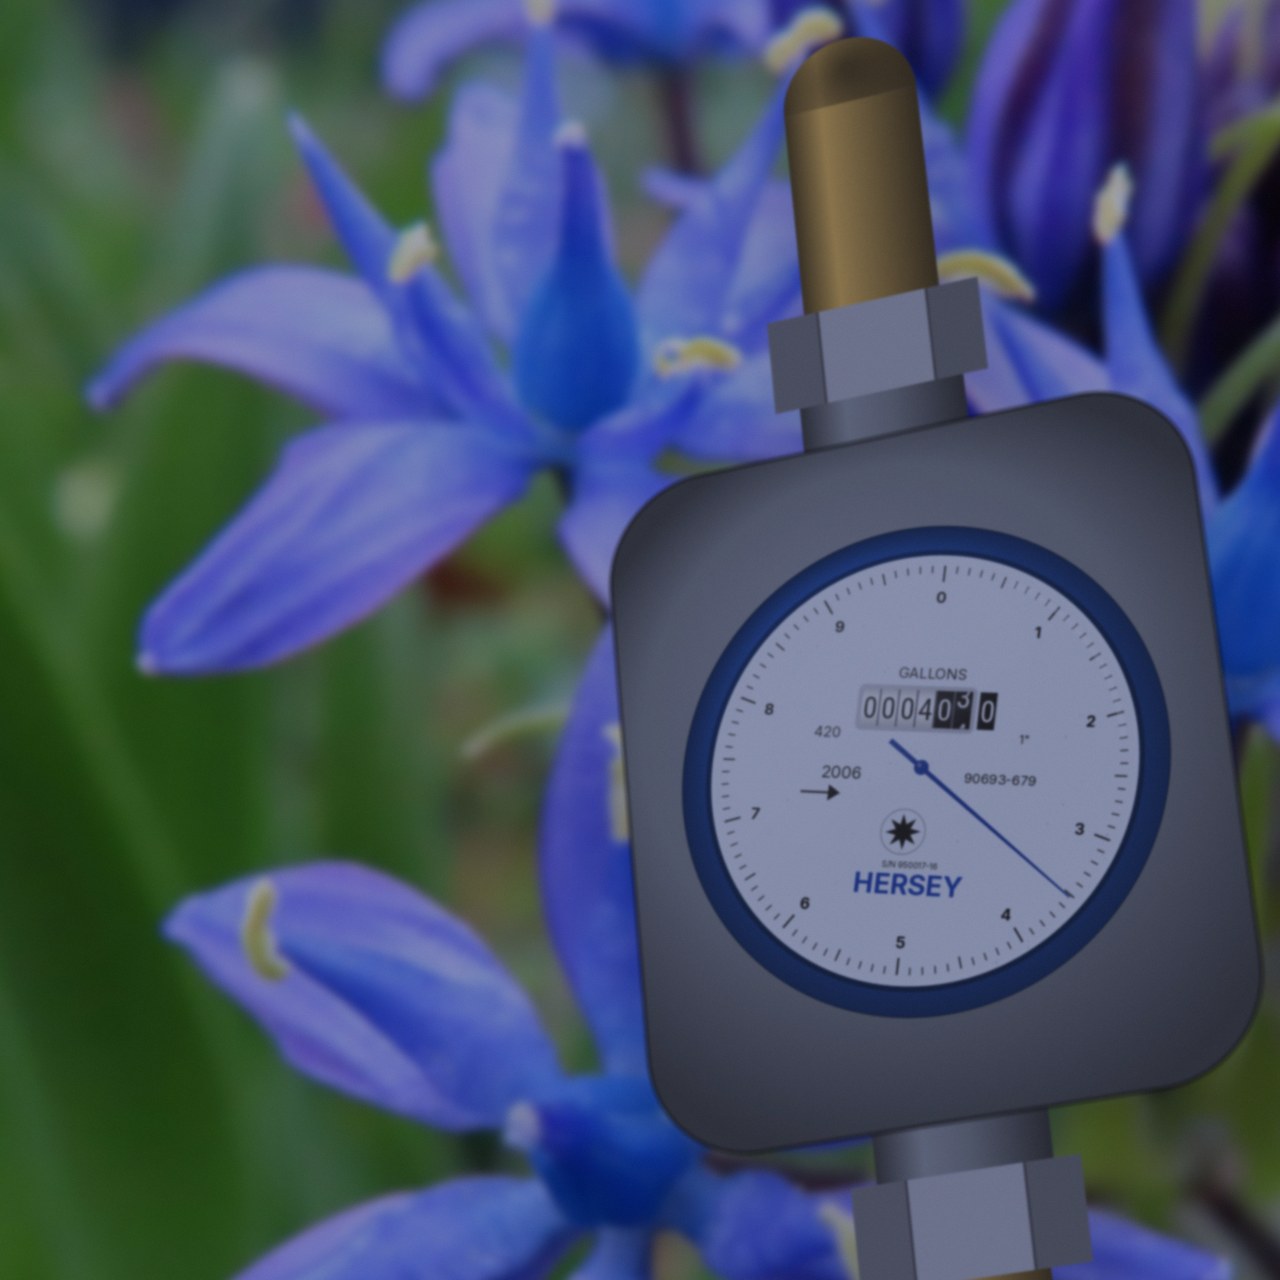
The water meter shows 4033.5 gal
